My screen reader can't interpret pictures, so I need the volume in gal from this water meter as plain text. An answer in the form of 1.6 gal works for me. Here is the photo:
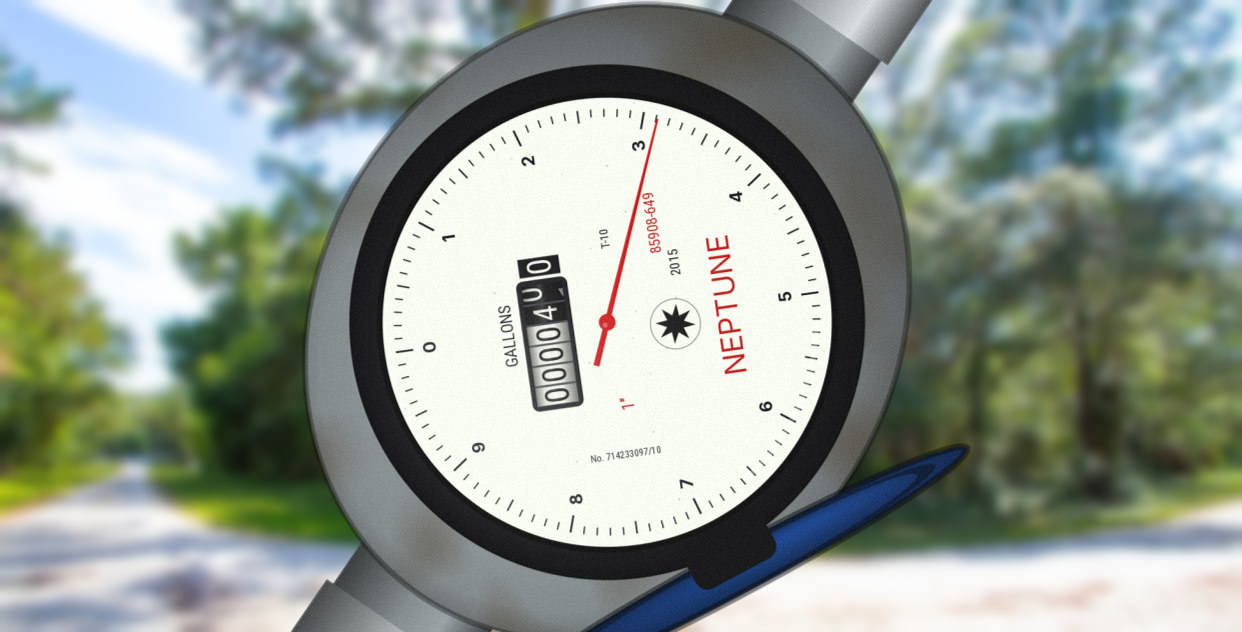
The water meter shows 403.1 gal
